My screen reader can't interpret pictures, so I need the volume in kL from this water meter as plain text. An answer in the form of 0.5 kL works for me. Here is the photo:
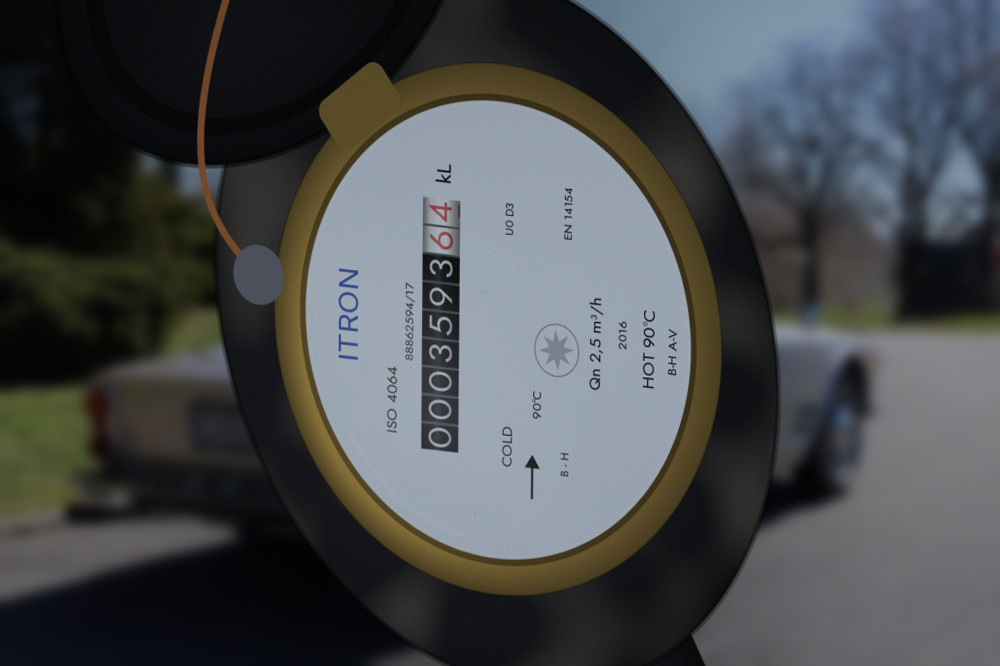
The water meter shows 3593.64 kL
